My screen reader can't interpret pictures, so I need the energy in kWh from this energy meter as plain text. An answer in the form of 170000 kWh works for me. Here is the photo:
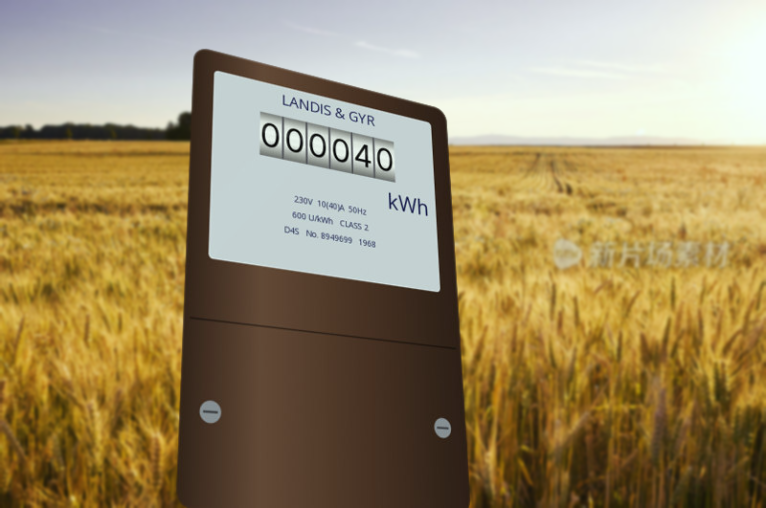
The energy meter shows 40 kWh
